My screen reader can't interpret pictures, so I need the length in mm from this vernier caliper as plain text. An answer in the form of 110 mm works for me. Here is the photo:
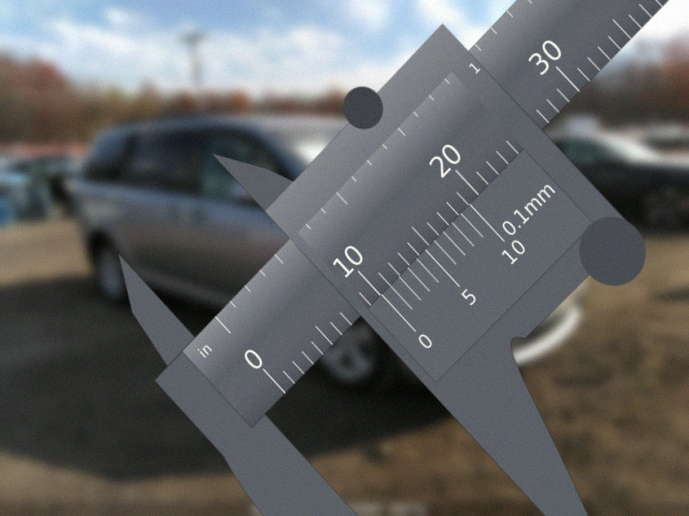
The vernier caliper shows 10.1 mm
